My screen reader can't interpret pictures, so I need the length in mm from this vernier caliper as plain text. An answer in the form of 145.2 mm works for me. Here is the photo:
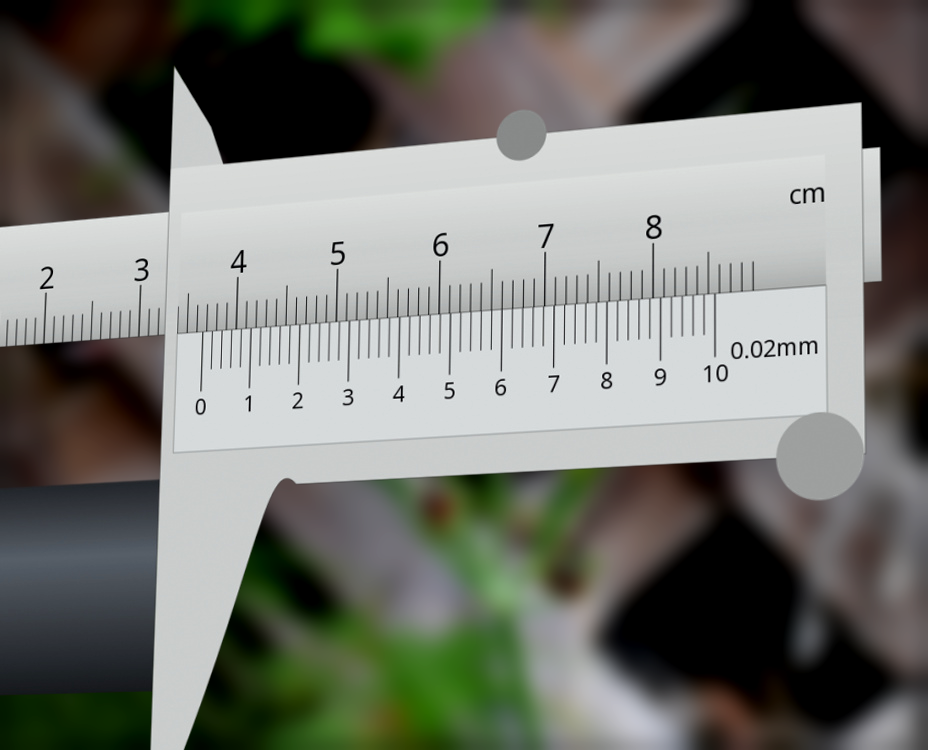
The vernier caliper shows 36.6 mm
